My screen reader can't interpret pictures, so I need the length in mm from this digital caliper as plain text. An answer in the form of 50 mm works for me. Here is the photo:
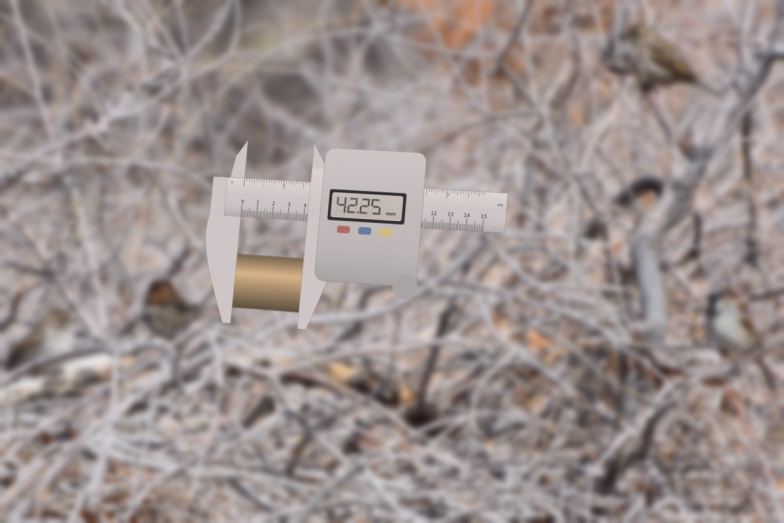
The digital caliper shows 42.25 mm
